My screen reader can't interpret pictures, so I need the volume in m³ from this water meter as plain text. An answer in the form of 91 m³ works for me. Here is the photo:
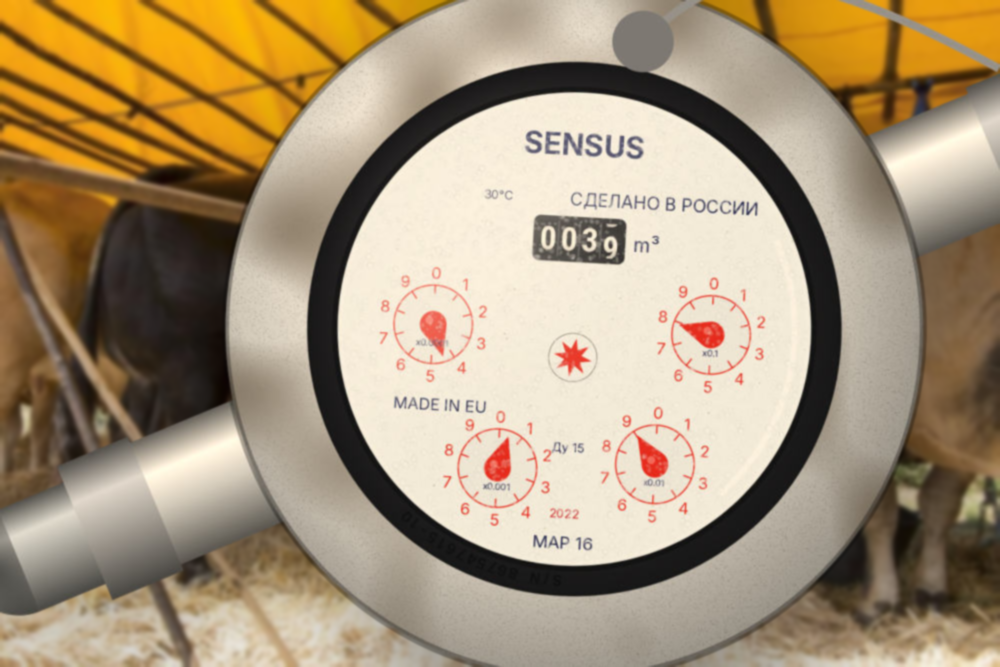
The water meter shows 38.7904 m³
